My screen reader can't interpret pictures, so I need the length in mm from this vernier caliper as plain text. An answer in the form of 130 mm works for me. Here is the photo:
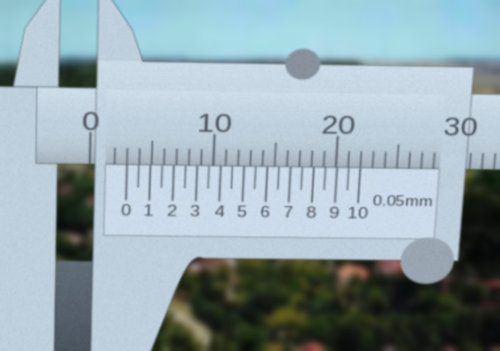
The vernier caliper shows 3.0 mm
